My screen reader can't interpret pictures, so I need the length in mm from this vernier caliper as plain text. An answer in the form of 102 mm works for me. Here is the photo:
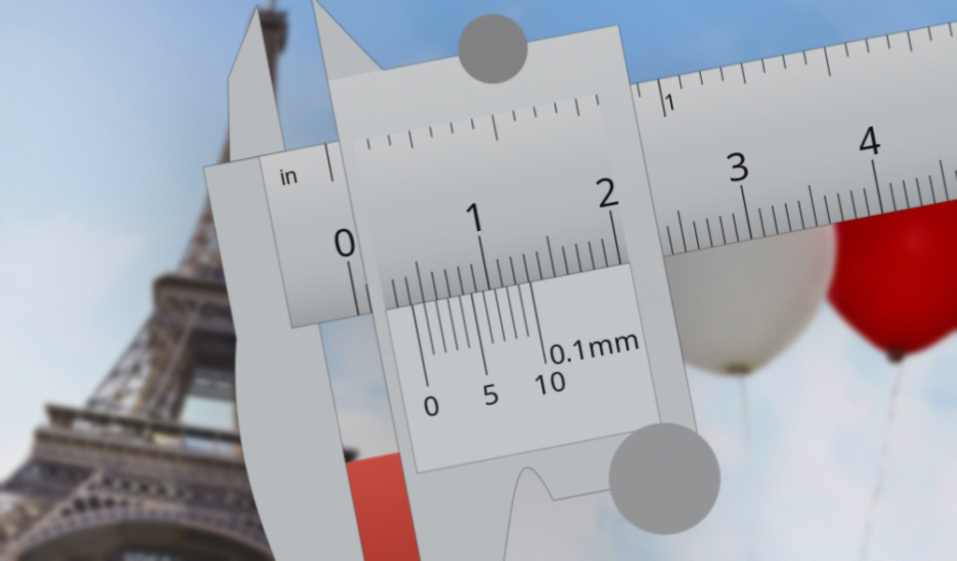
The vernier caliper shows 4.1 mm
